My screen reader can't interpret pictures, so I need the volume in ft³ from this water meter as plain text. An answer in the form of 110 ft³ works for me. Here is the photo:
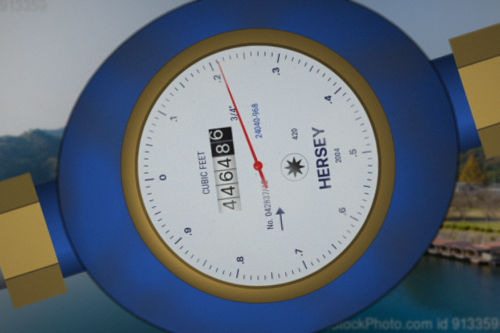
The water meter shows 446486.21 ft³
